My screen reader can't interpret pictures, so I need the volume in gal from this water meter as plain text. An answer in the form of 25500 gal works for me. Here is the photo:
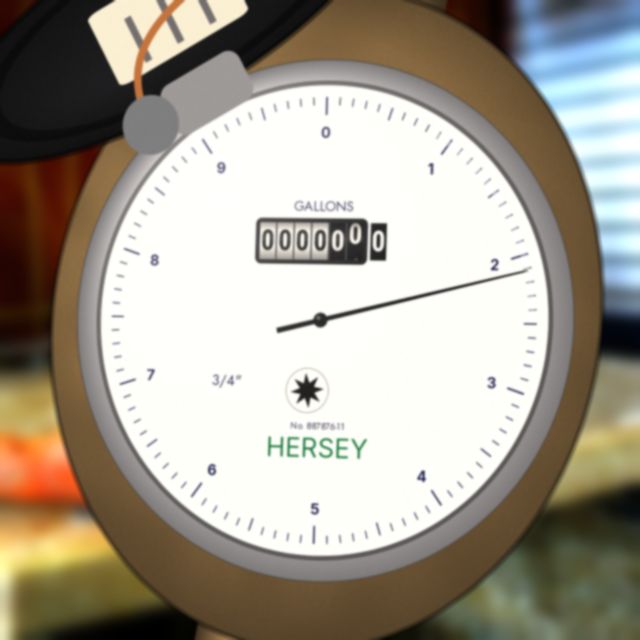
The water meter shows 2.1 gal
